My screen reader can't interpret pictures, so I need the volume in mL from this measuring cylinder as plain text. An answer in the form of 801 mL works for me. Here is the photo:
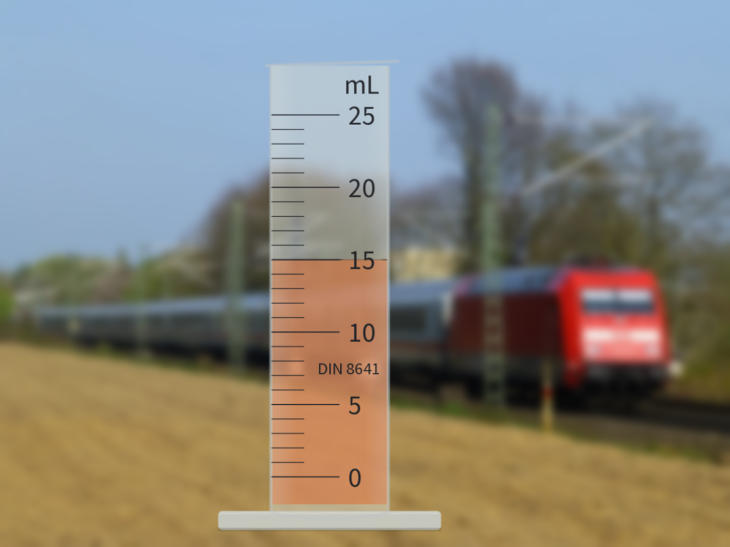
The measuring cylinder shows 15 mL
